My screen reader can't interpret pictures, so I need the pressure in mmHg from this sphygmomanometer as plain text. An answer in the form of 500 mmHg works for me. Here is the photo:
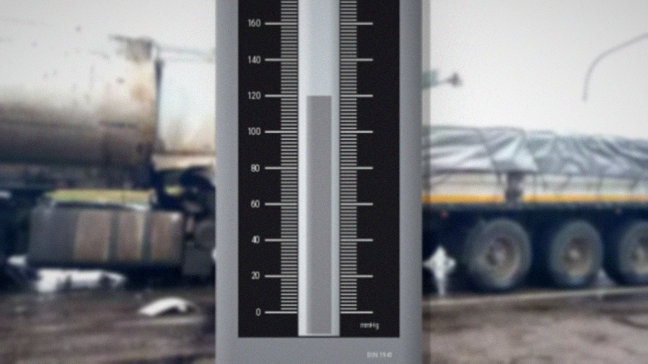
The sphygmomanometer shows 120 mmHg
